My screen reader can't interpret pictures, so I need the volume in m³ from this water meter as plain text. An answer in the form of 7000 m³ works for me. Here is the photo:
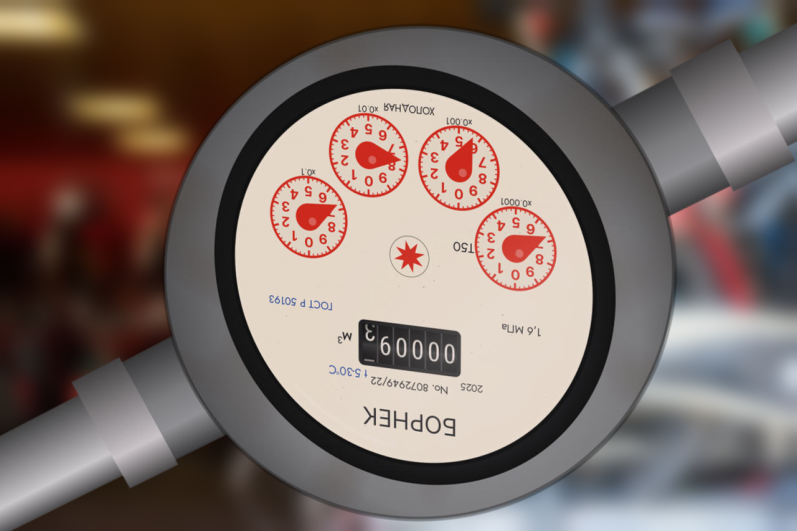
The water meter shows 92.6756 m³
